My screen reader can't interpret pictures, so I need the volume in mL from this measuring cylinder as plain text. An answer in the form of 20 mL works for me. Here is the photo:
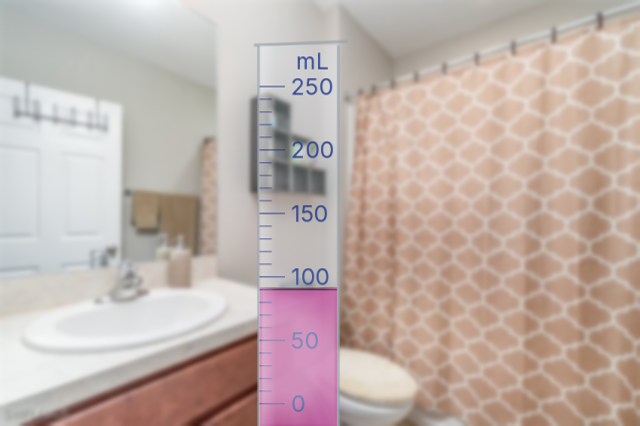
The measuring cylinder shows 90 mL
